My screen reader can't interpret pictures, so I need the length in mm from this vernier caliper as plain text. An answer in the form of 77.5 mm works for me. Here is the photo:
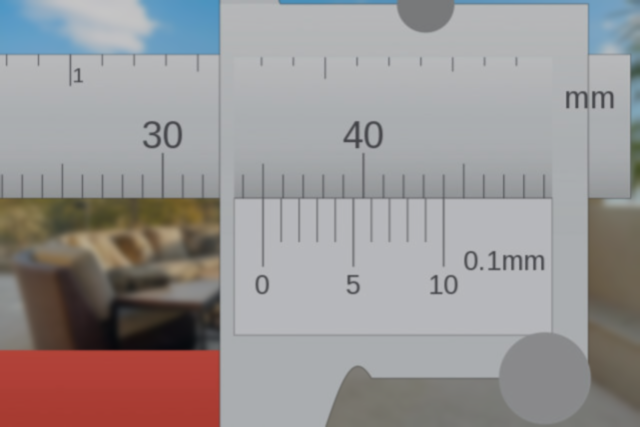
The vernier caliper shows 35.0 mm
